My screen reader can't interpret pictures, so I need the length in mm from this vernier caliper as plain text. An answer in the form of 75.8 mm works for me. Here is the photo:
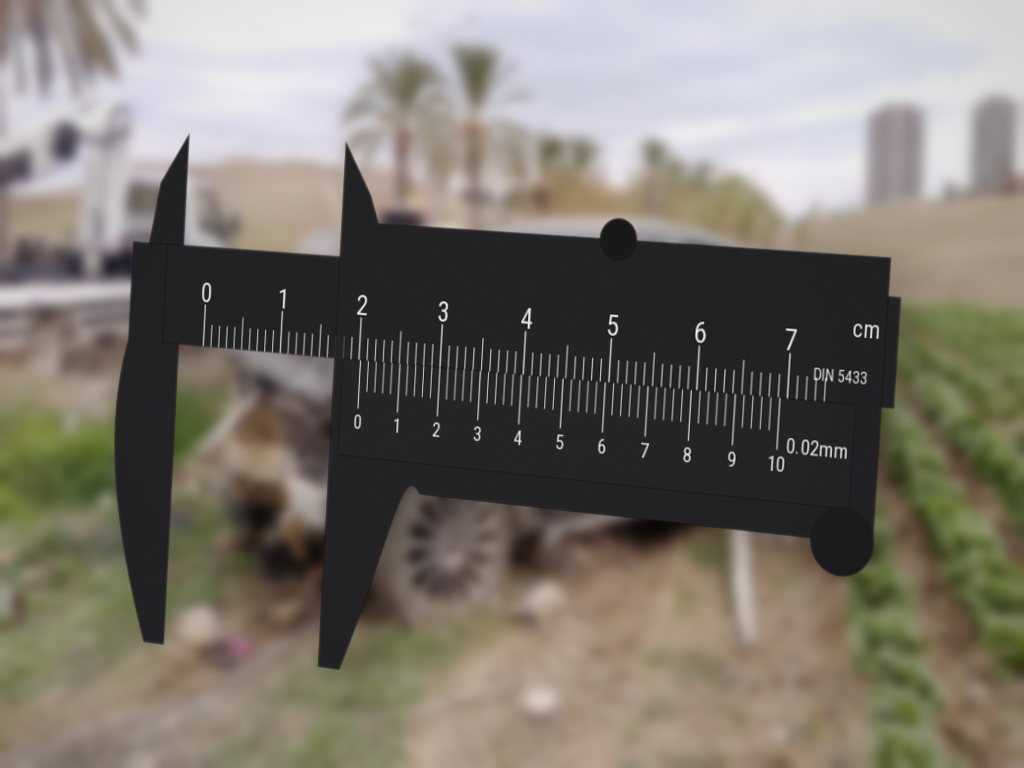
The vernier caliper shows 20.2 mm
